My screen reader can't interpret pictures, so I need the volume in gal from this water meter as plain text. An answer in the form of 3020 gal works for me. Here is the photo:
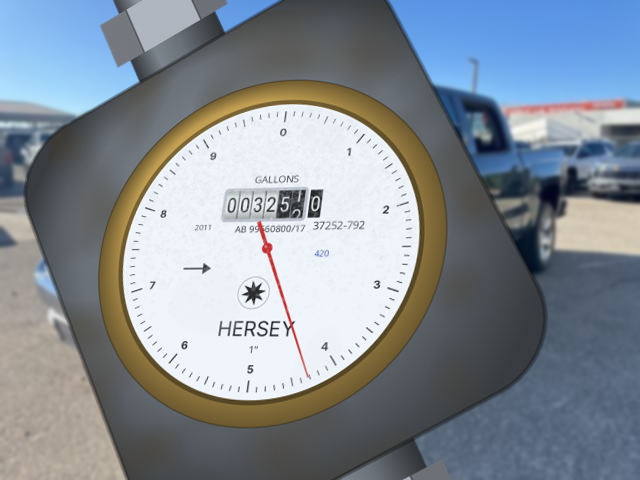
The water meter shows 32514.3 gal
